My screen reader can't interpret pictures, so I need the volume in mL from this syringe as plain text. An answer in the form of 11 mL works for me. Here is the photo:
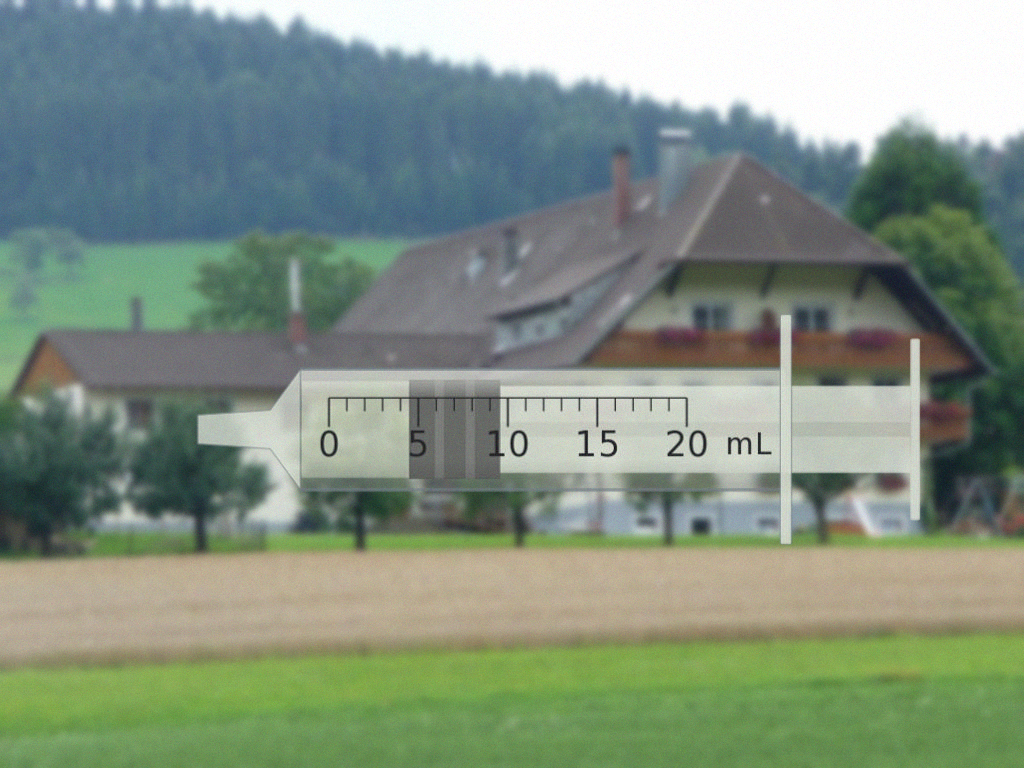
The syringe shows 4.5 mL
